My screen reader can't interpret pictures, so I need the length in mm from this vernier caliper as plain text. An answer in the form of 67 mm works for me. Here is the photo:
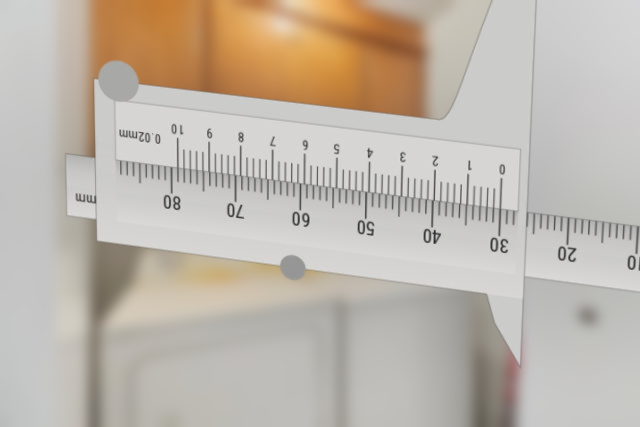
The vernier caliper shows 30.0 mm
